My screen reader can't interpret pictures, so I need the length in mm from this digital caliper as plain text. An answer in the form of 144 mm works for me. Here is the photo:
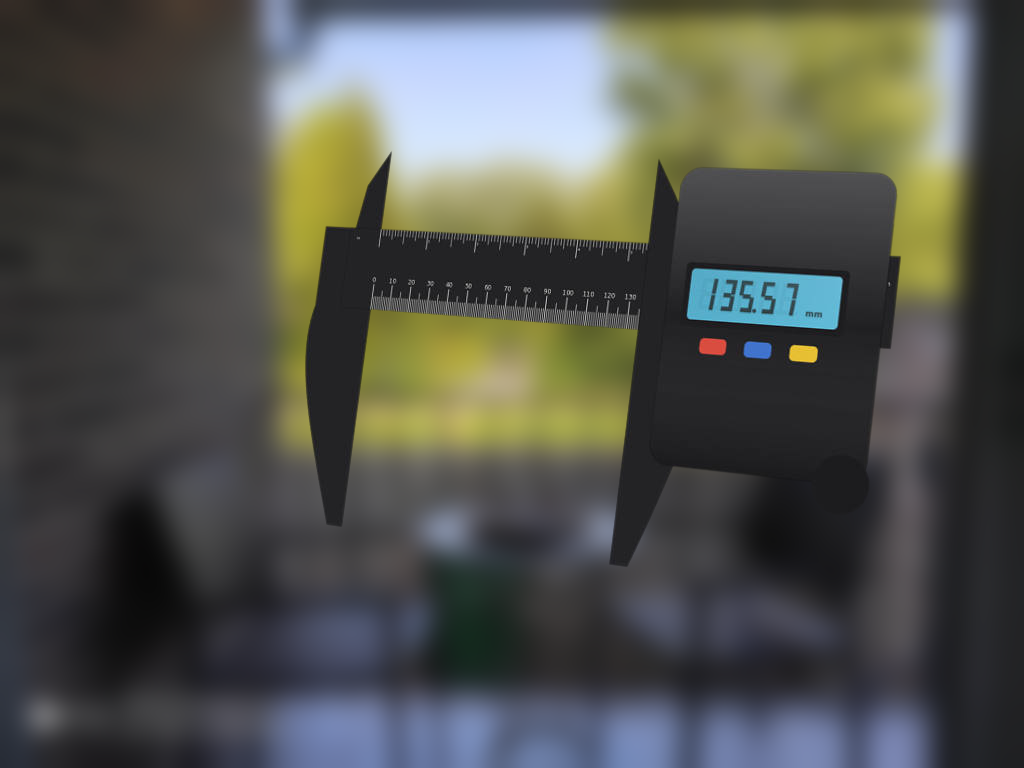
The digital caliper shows 135.57 mm
